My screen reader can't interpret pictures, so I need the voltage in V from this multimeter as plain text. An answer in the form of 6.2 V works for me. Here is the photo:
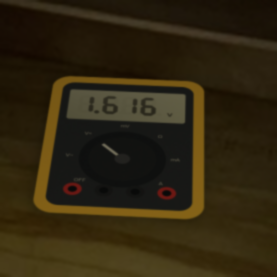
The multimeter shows 1.616 V
